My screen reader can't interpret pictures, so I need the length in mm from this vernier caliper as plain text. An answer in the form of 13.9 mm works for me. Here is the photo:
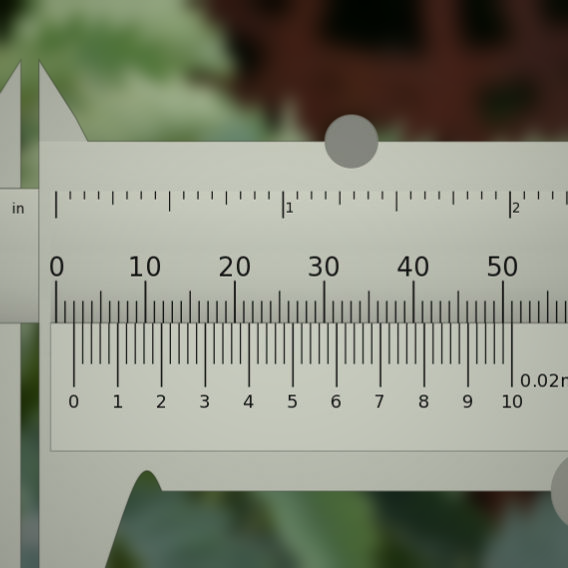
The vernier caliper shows 2.0 mm
